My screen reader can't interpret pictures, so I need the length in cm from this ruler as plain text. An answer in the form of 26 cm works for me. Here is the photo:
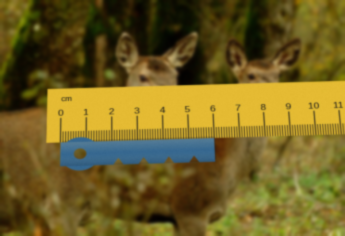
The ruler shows 6 cm
